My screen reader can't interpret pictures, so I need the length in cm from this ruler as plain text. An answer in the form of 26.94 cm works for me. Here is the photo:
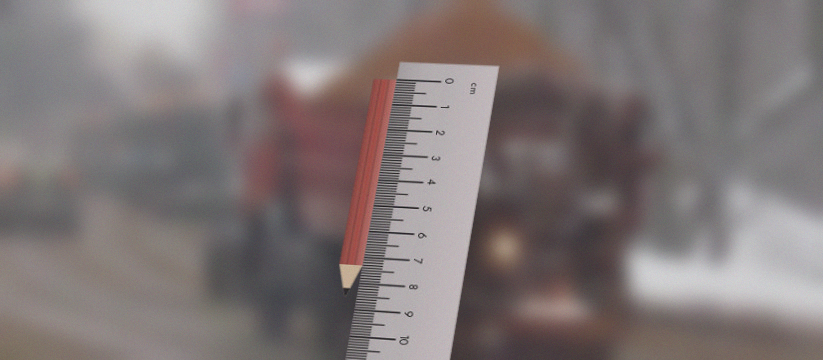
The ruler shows 8.5 cm
